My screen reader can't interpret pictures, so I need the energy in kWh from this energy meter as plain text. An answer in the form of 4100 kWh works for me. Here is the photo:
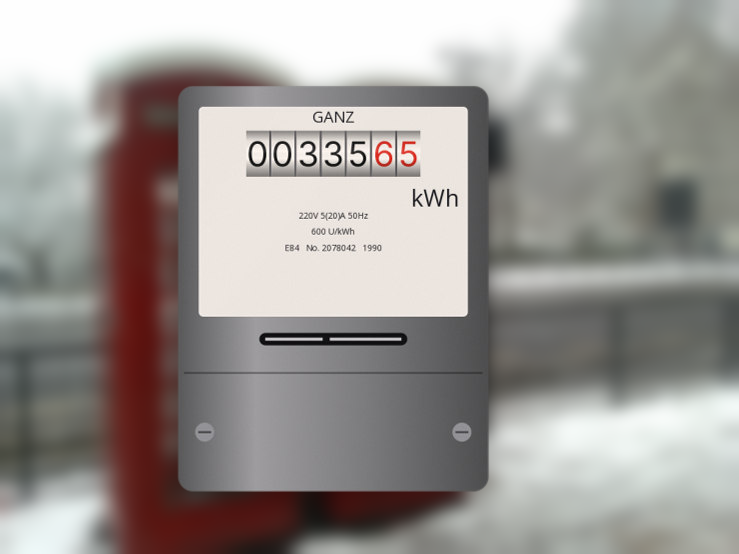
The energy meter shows 335.65 kWh
